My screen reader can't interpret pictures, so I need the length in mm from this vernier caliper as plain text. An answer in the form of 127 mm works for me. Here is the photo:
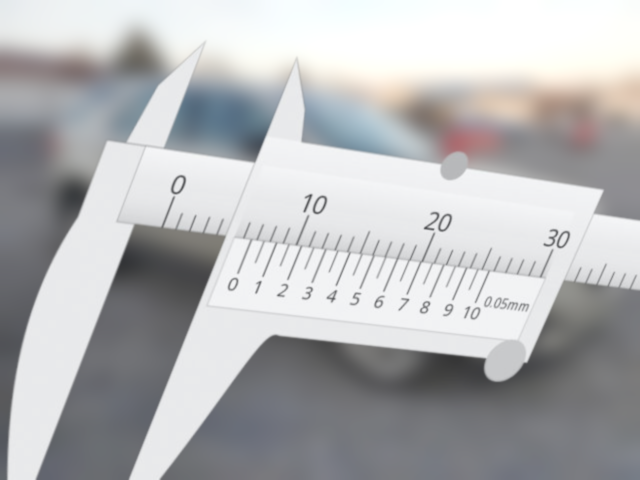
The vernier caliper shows 6.6 mm
